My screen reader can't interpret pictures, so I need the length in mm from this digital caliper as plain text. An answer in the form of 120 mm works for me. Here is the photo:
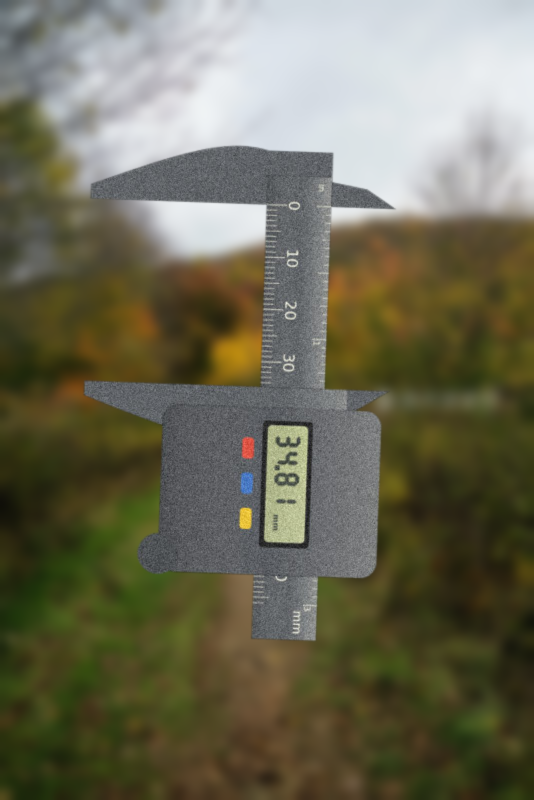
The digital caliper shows 34.81 mm
